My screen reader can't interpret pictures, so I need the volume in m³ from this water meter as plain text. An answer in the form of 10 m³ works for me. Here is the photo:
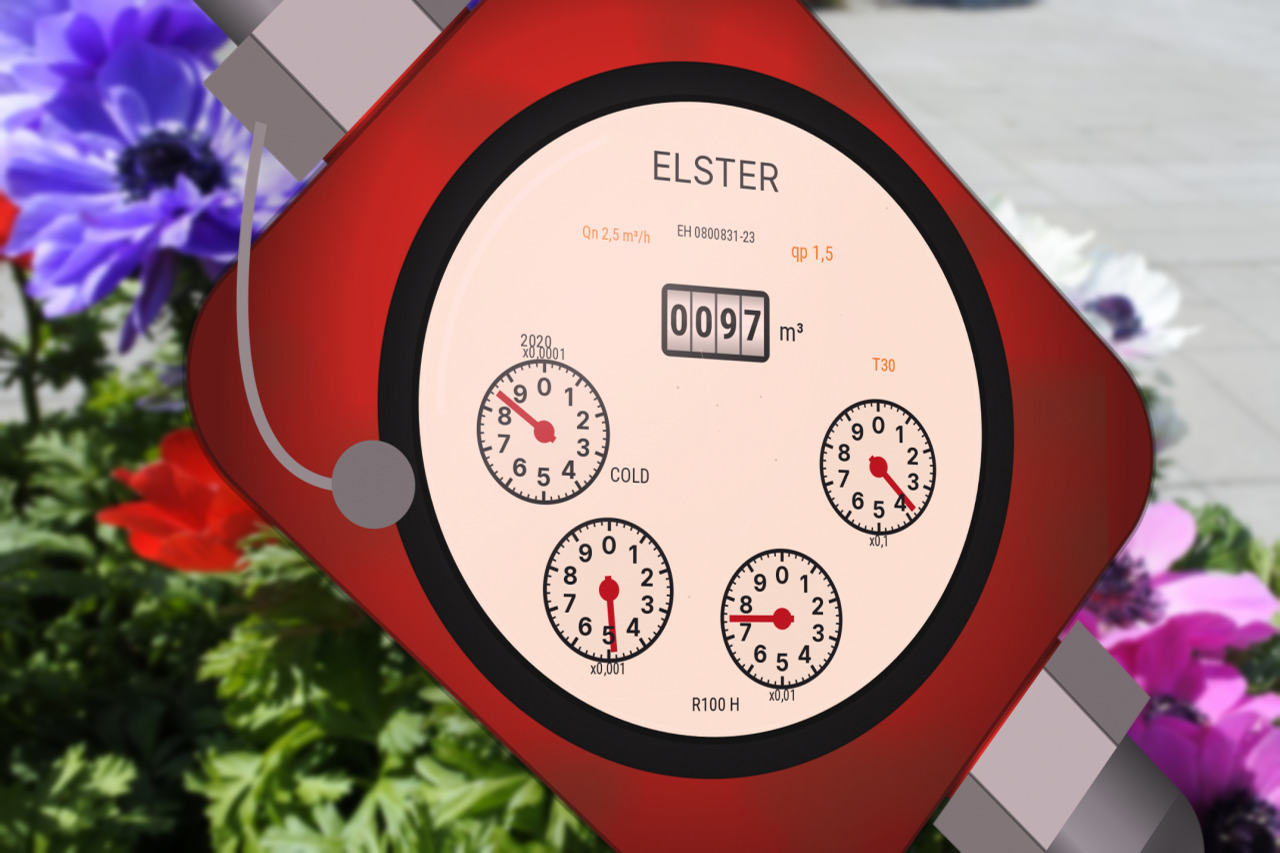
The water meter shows 97.3748 m³
